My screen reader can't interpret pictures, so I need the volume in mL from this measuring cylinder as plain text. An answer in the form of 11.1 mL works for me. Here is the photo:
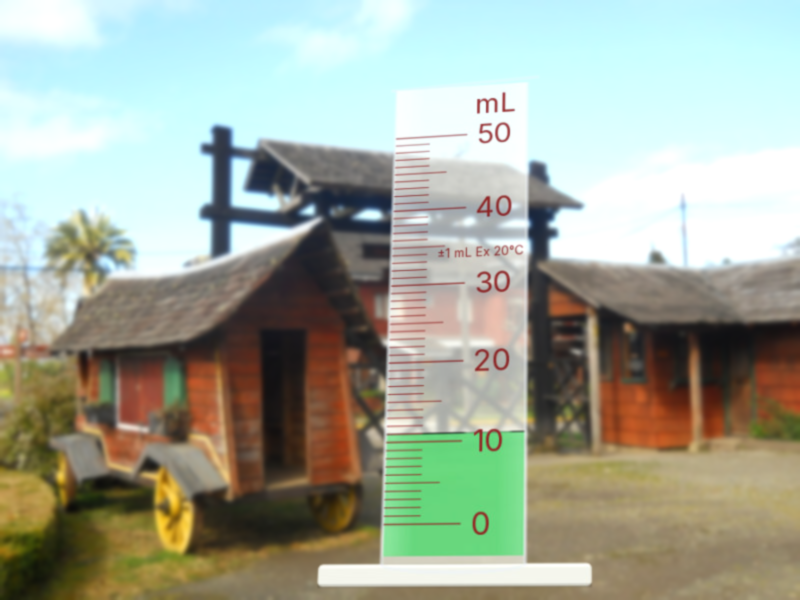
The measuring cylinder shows 11 mL
